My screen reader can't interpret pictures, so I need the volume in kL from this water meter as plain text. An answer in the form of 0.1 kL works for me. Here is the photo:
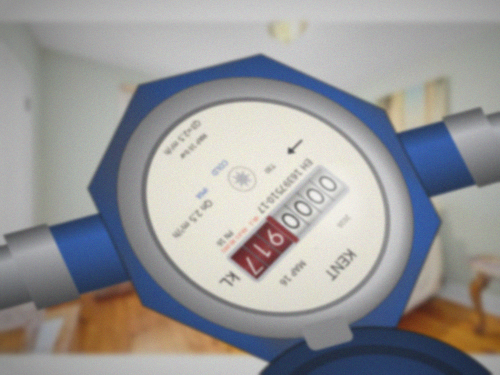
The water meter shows 0.917 kL
